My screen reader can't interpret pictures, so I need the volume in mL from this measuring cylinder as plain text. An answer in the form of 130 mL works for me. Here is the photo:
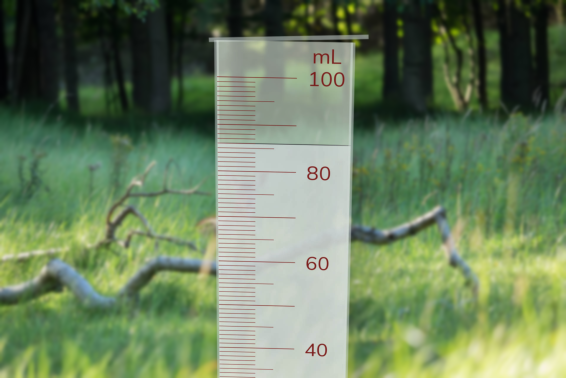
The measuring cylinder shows 86 mL
